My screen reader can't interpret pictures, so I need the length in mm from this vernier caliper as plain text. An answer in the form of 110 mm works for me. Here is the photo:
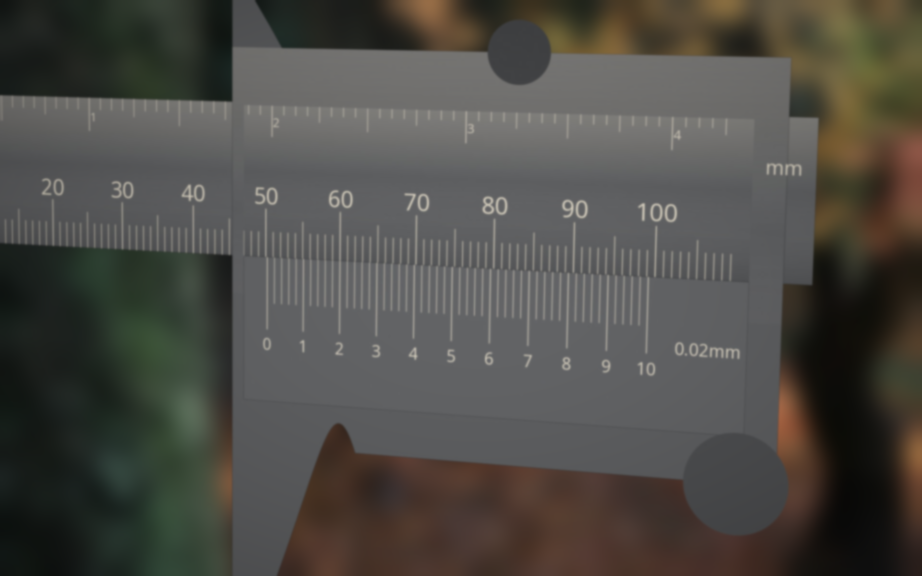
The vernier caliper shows 50.2 mm
